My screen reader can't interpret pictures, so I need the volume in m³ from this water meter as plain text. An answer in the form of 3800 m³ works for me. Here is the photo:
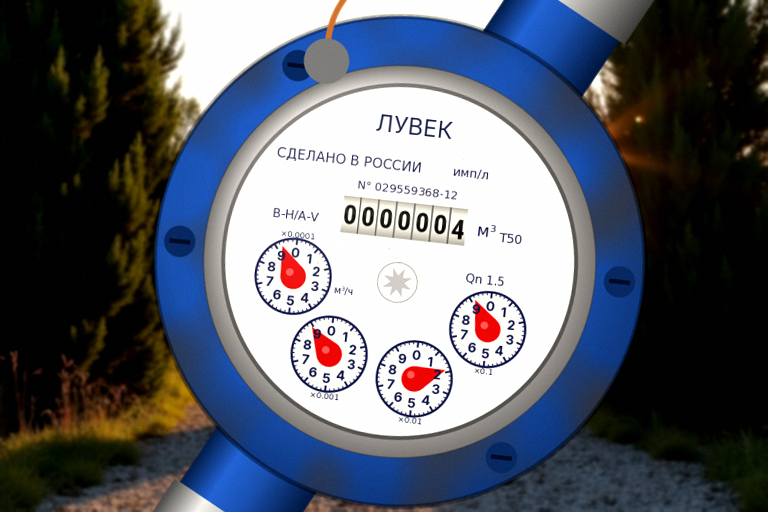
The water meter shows 3.9189 m³
